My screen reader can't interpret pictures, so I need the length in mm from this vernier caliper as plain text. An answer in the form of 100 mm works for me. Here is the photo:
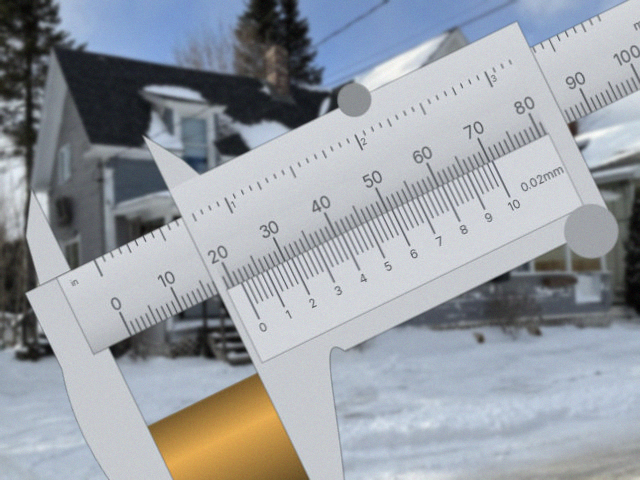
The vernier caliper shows 21.5 mm
